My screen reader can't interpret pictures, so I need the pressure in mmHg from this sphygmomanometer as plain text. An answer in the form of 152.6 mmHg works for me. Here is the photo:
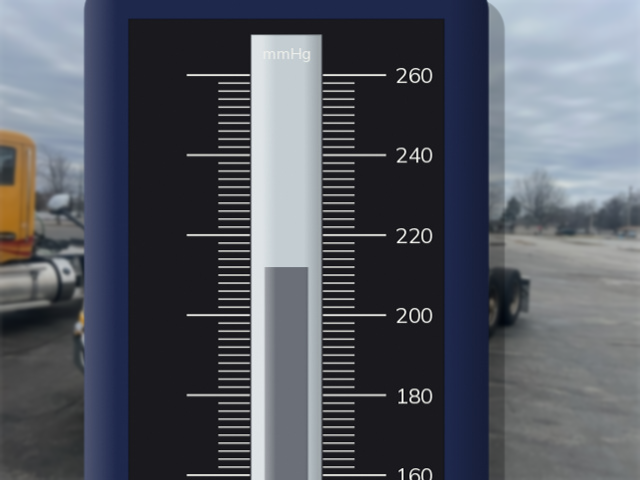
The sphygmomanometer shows 212 mmHg
